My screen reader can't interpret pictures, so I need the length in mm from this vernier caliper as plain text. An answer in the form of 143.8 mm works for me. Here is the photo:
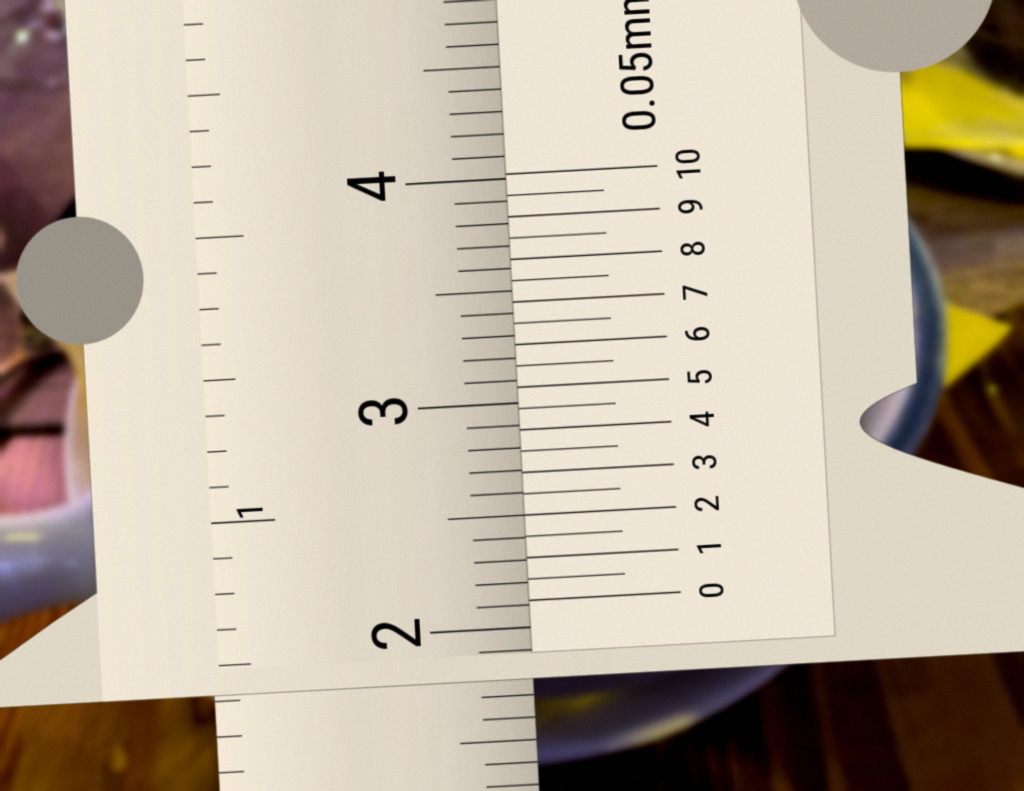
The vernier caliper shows 21.2 mm
